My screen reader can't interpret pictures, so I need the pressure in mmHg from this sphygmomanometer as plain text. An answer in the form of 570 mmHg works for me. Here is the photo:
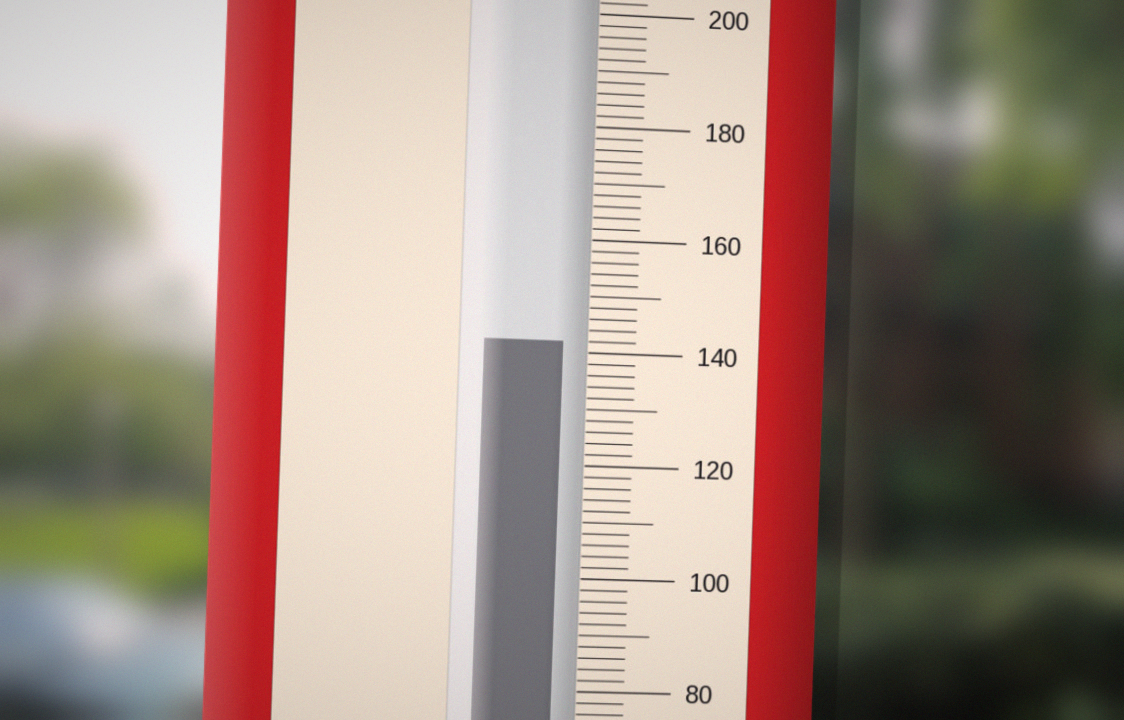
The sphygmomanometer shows 142 mmHg
